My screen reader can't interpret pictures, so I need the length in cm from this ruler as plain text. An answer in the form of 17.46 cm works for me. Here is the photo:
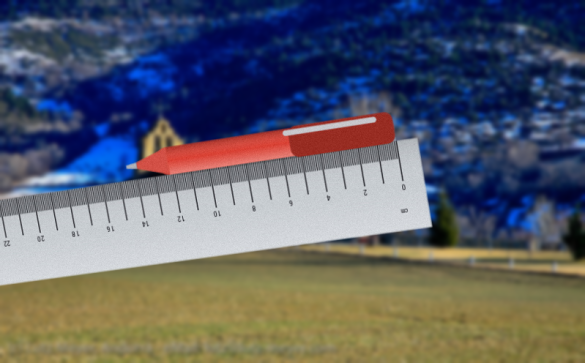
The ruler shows 14.5 cm
